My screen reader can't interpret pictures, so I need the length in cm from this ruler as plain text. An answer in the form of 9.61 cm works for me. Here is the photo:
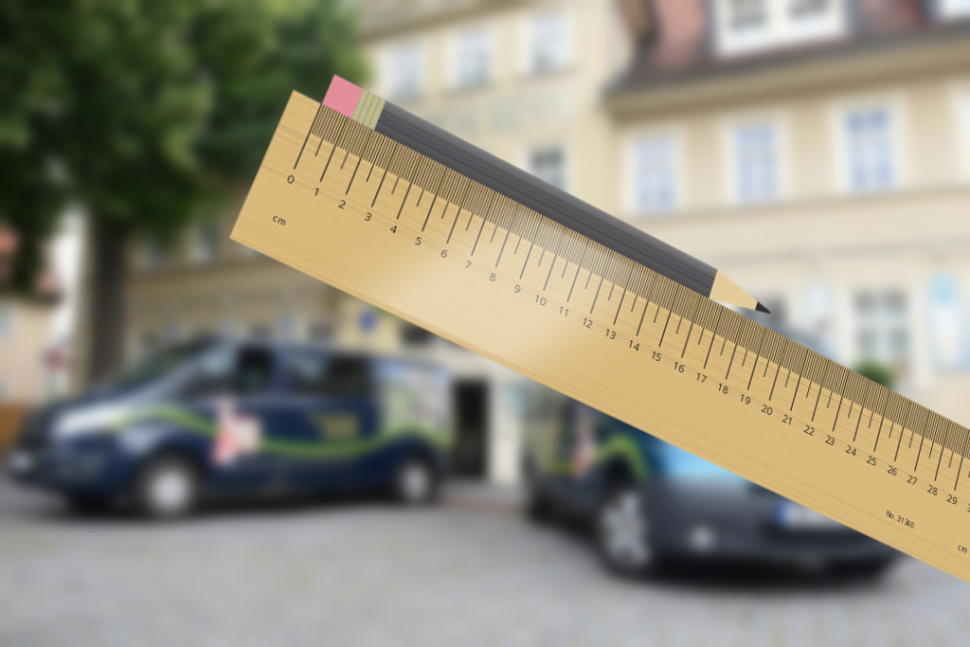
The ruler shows 19 cm
